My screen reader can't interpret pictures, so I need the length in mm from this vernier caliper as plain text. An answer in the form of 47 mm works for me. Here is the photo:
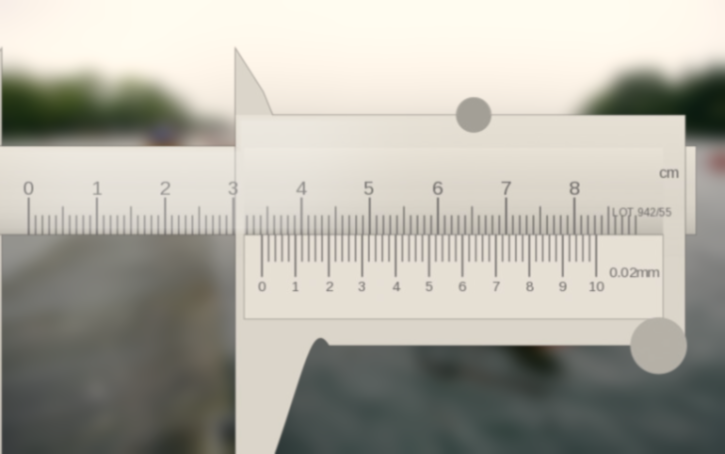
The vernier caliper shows 34.2 mm
